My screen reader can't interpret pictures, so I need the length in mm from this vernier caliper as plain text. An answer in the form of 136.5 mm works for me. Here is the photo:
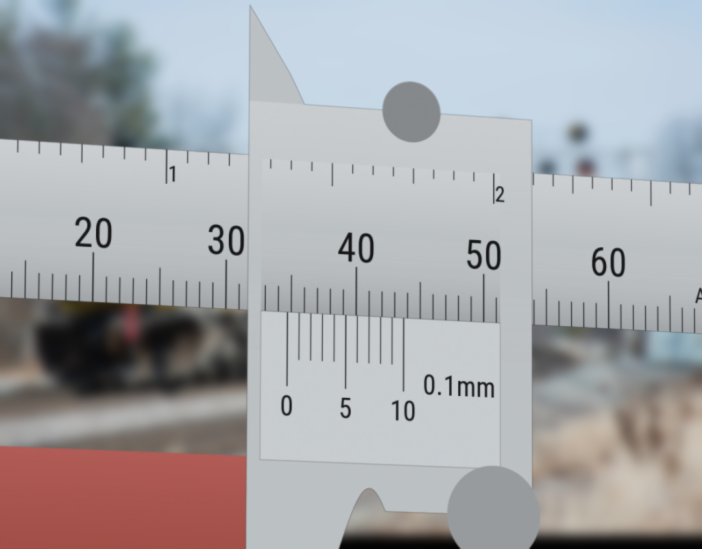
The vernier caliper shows 34.7 mm
